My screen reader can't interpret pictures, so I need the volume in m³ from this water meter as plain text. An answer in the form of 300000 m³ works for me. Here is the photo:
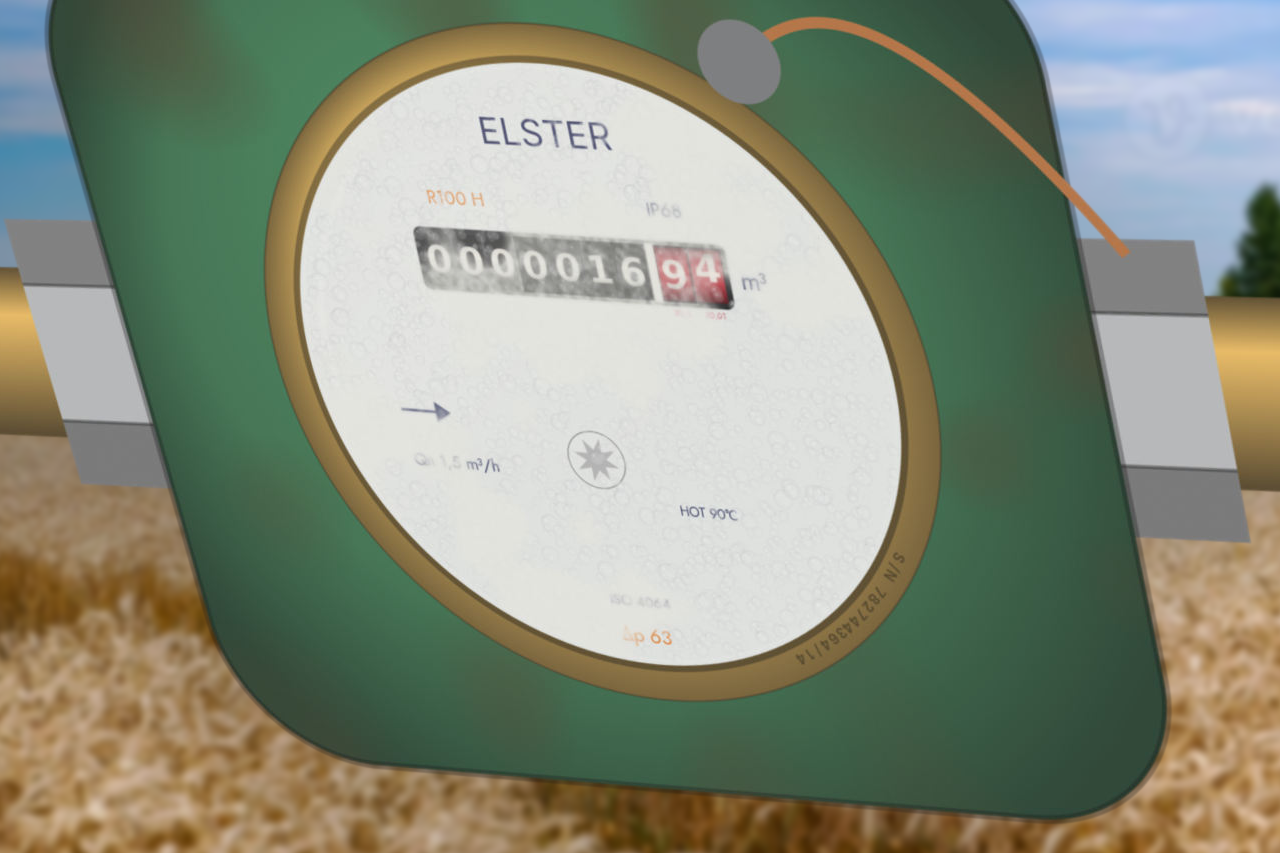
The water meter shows 16.94 m³
